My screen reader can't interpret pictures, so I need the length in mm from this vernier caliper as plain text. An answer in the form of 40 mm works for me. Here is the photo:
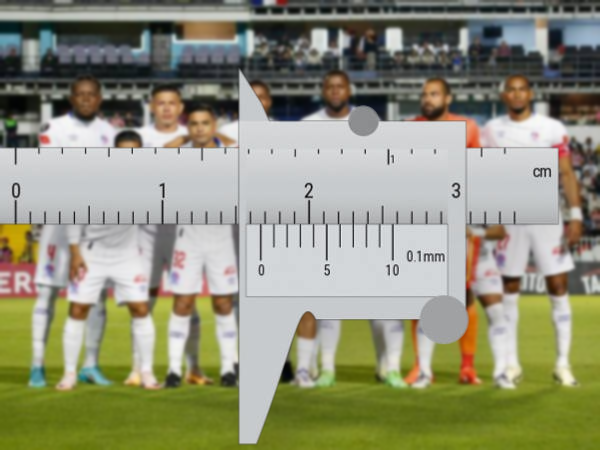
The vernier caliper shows 16.7 mm
